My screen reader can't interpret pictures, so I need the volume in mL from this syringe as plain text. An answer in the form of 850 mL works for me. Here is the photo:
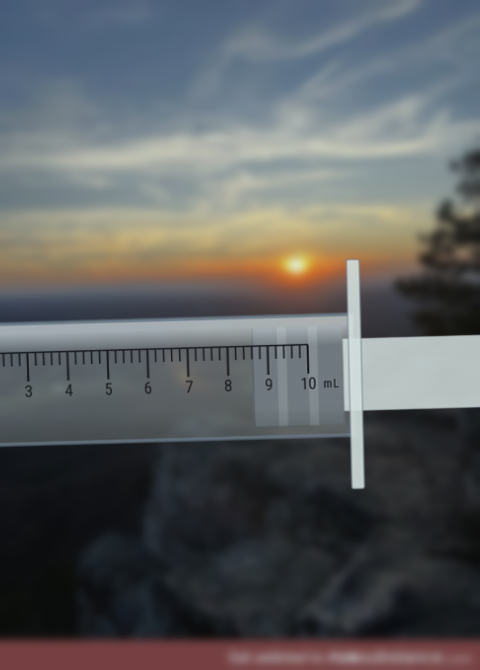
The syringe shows 8.6 mL
